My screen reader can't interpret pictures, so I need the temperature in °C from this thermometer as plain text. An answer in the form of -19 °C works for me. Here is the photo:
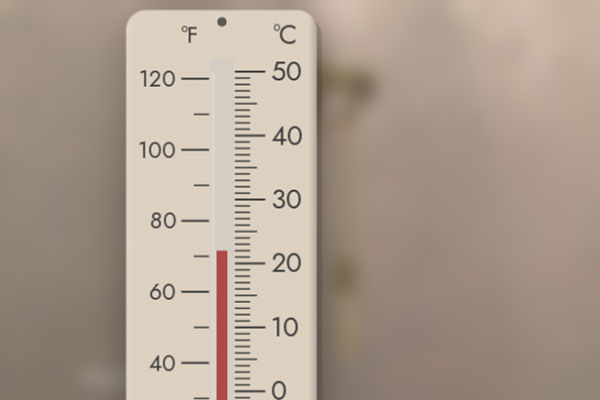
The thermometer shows 22 °C
